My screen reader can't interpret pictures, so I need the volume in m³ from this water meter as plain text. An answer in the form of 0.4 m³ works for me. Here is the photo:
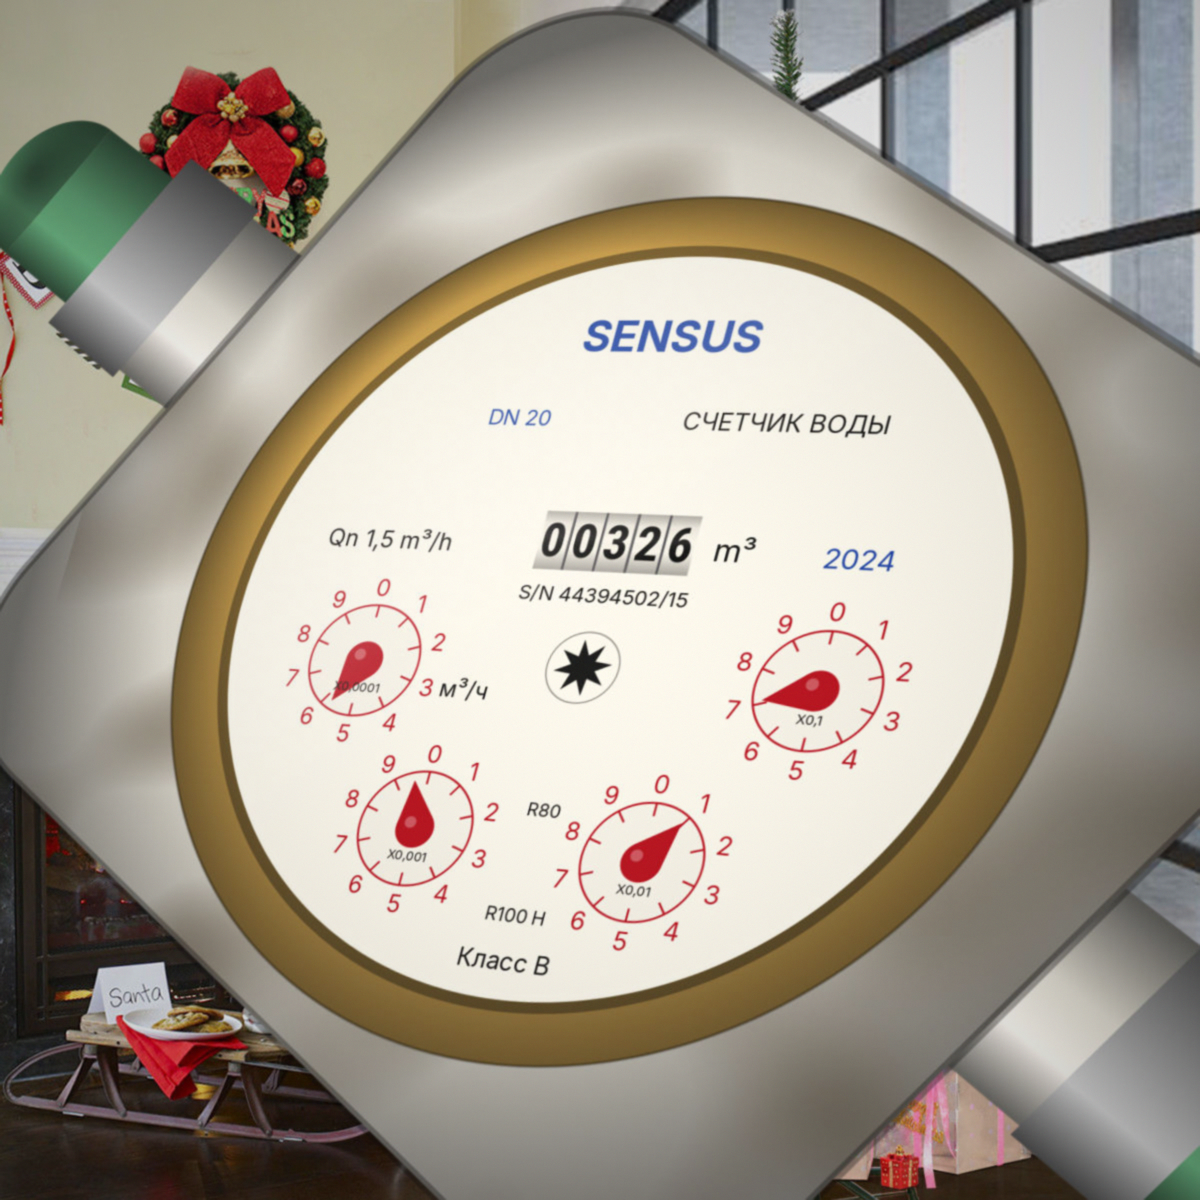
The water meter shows 326.7095 m³
